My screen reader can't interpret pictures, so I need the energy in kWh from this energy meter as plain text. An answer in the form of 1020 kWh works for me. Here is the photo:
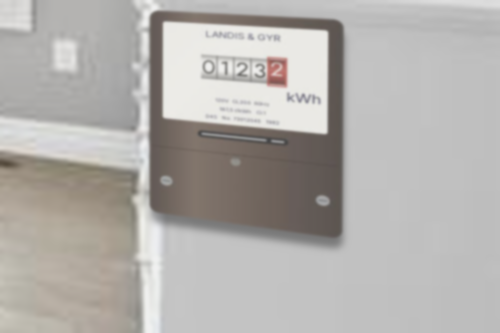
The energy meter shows 123.2 kWh
